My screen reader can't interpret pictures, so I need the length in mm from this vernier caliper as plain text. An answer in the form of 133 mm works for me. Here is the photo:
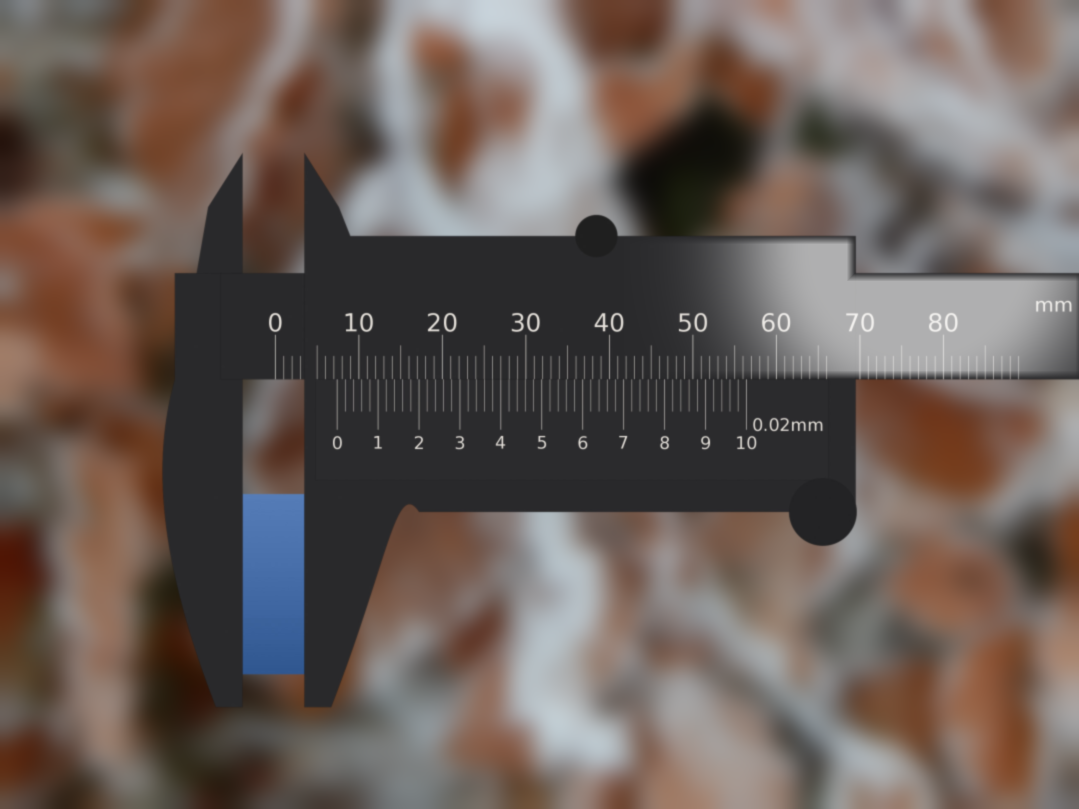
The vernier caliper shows 7.4 mm
